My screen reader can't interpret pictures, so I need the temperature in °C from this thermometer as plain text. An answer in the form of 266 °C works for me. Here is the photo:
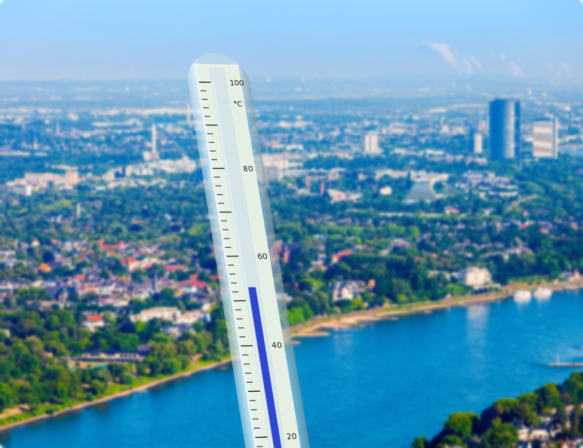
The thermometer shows 53 °C
